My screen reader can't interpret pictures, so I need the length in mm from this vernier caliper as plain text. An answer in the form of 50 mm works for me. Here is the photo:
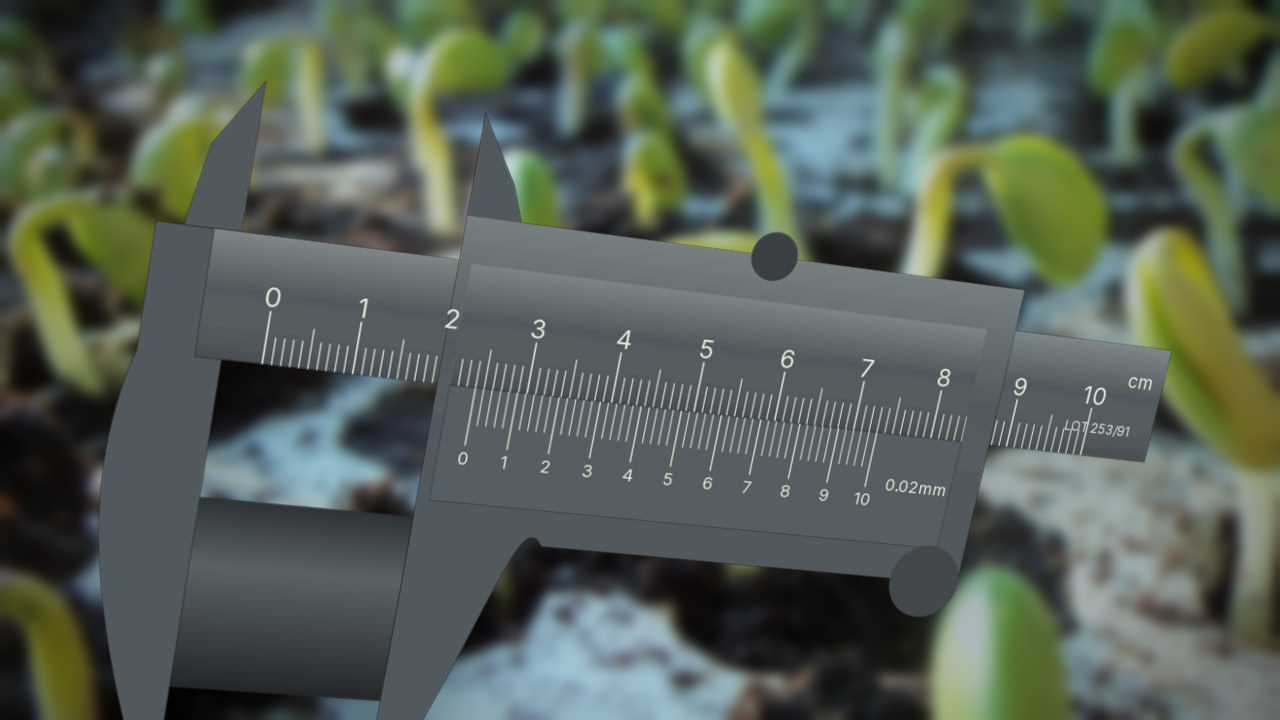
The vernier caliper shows 24.0 mm
